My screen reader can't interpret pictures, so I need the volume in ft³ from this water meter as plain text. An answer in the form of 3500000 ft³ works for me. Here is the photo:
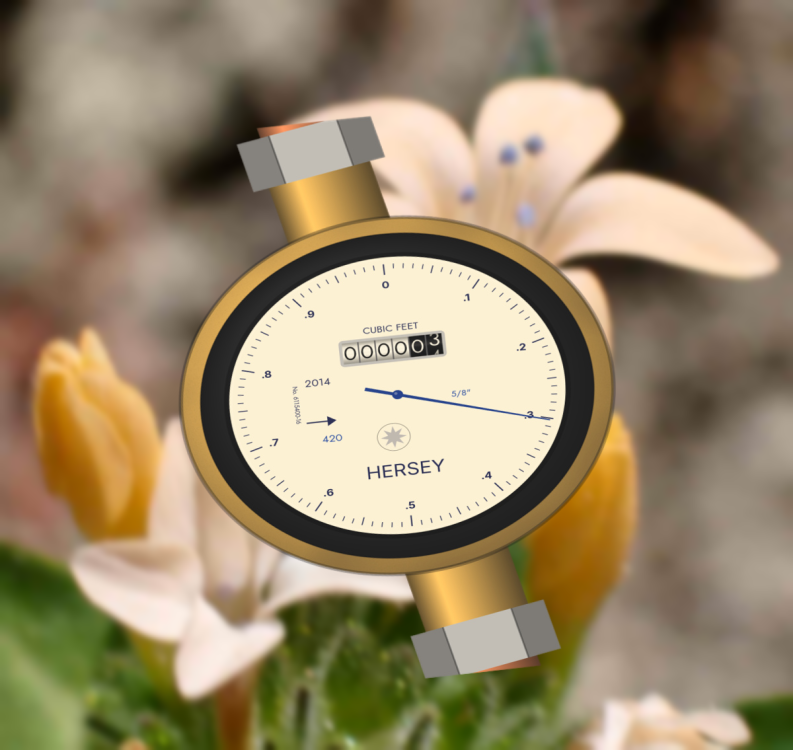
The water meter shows 3.30 ft³
